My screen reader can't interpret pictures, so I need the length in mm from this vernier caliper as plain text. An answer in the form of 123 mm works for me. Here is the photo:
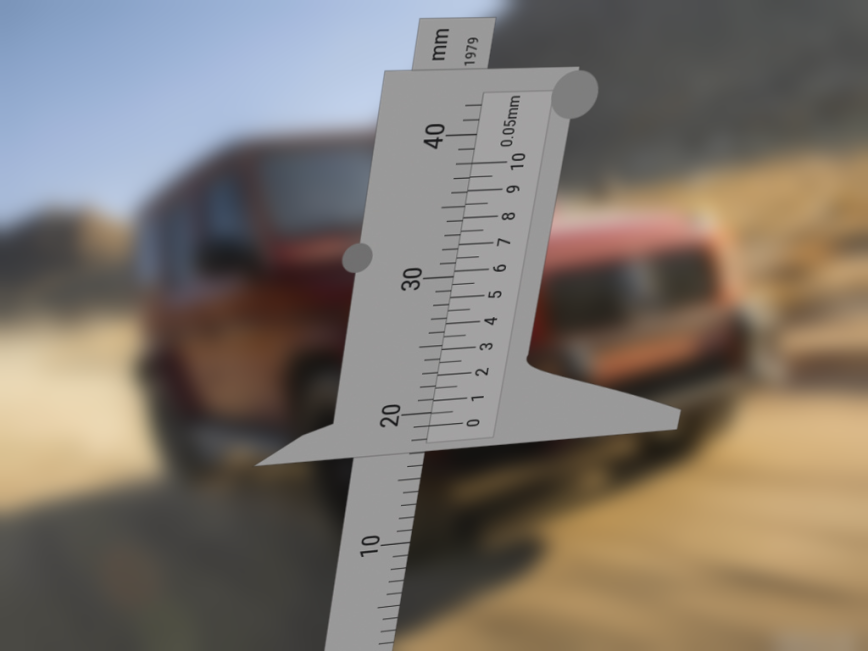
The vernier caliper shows 19.0 mm
